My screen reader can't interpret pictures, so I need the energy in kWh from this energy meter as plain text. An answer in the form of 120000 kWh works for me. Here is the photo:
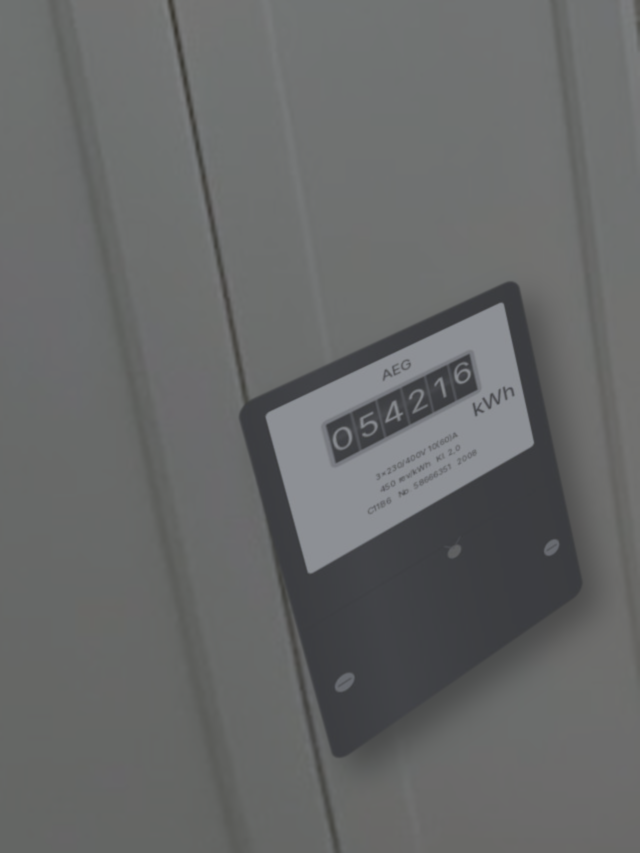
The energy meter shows 54216 kWh
